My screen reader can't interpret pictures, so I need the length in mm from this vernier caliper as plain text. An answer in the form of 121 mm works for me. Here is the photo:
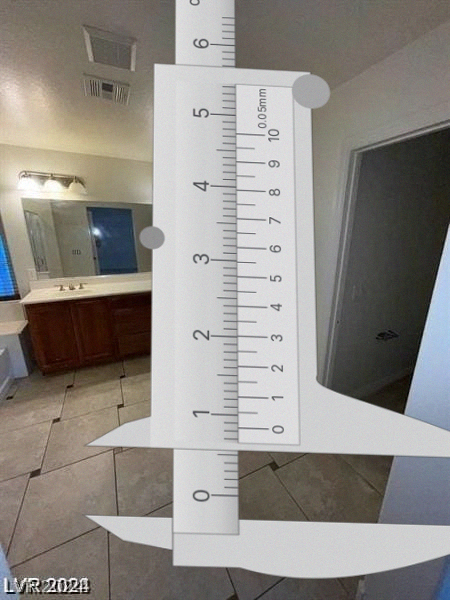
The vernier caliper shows 8.4 mm
